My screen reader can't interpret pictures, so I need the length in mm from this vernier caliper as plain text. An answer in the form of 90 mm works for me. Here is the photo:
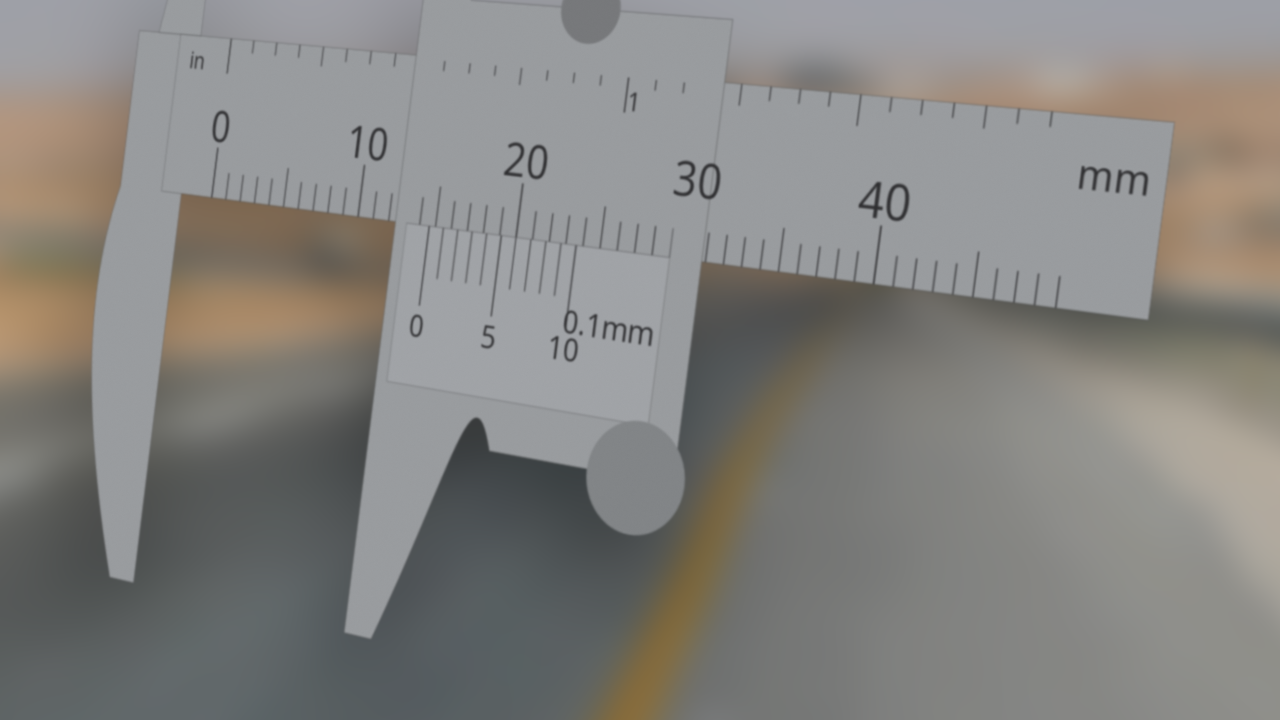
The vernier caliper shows 14.6 mm
